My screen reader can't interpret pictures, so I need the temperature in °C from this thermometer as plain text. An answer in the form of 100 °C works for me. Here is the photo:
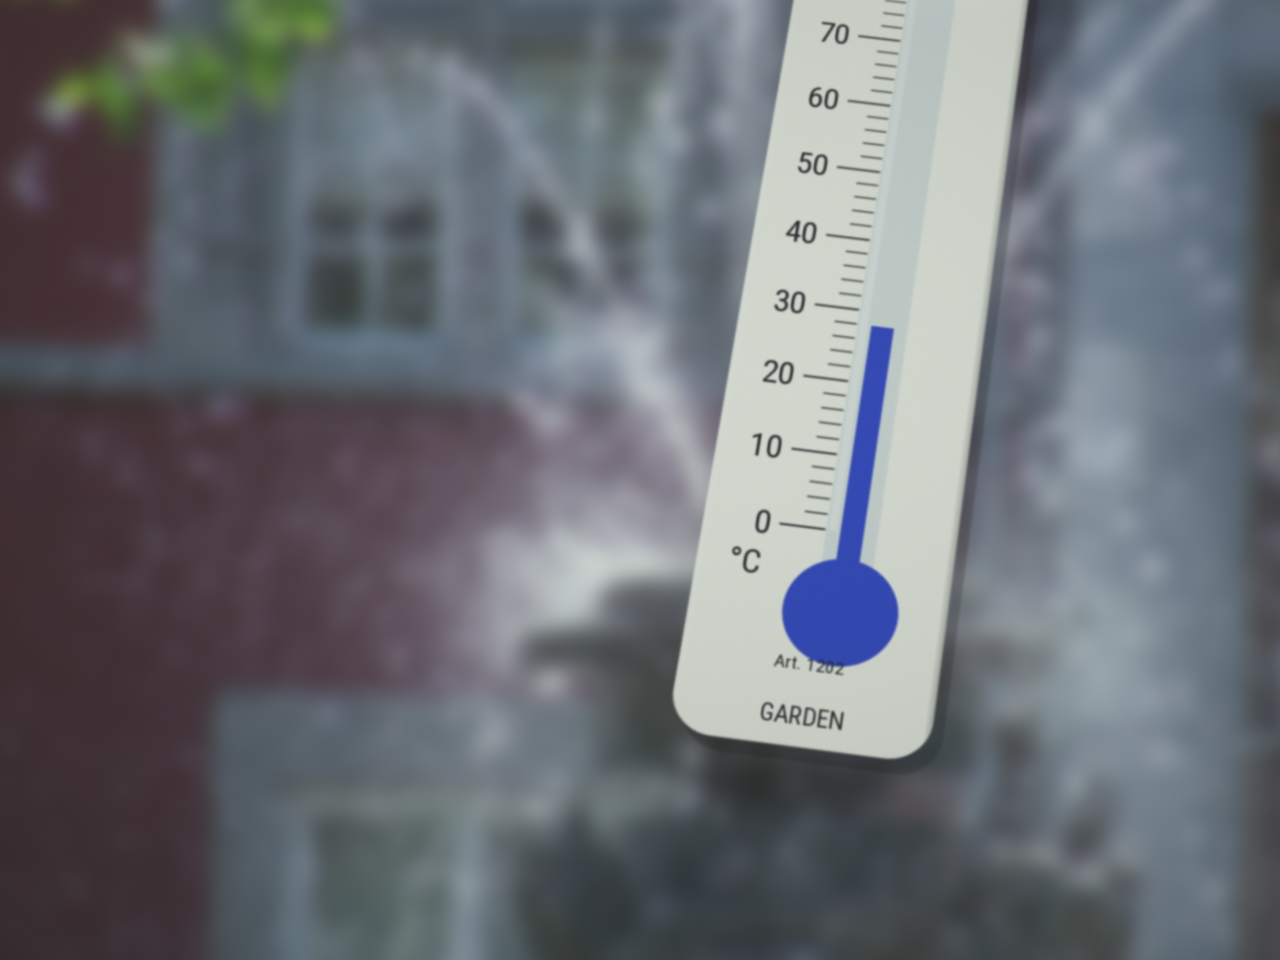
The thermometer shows 28 °C
